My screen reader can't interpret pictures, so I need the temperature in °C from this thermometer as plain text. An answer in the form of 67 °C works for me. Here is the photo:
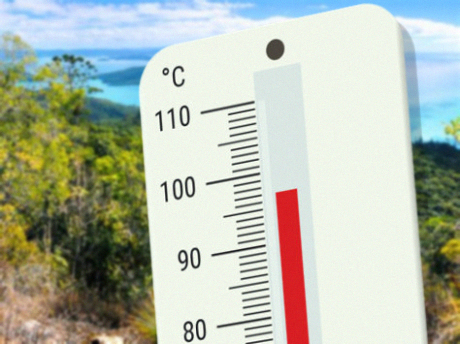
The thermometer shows 97 °C
